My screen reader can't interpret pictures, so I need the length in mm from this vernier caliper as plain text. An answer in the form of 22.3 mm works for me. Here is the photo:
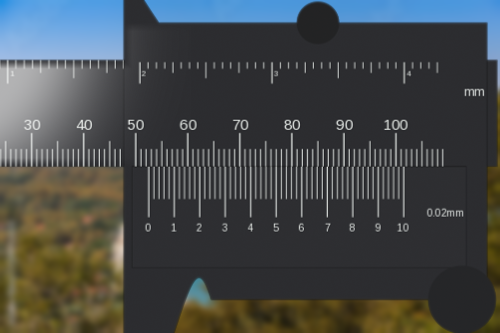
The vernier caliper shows 52.5 mm
